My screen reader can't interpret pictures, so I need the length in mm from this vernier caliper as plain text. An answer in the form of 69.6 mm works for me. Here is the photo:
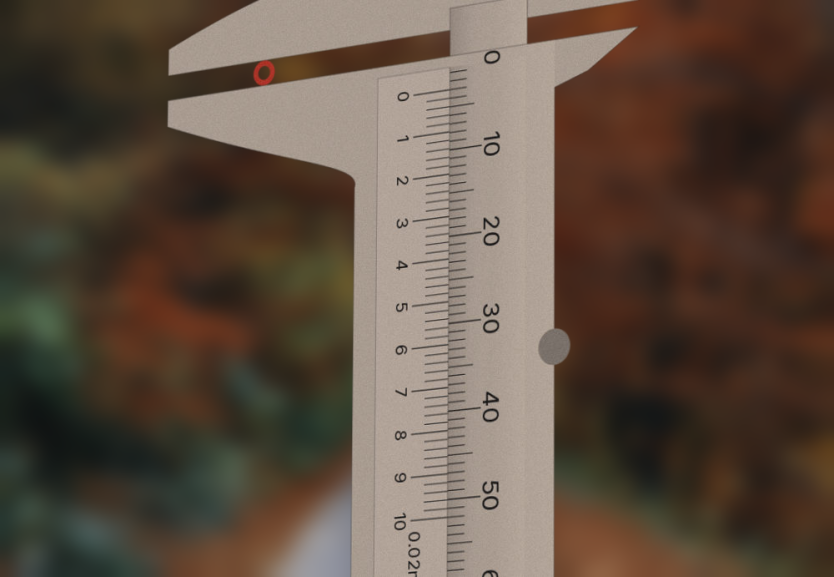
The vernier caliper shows 3.0 mm
